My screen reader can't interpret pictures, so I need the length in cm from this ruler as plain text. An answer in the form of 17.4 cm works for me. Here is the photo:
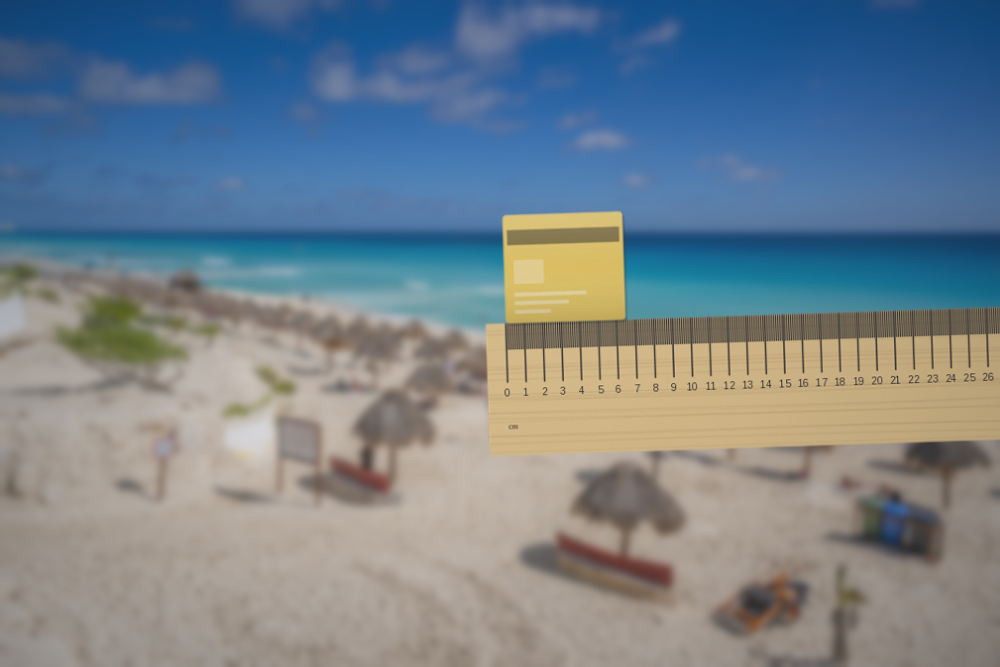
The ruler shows 6.5 cm
